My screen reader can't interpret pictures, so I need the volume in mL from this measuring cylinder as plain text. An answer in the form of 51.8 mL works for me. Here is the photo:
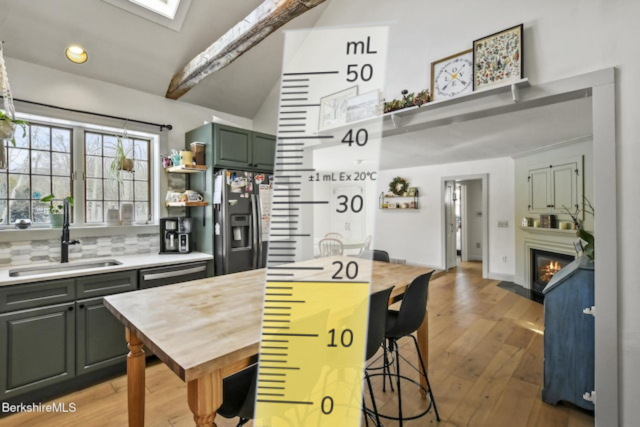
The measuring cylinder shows 18 mL
